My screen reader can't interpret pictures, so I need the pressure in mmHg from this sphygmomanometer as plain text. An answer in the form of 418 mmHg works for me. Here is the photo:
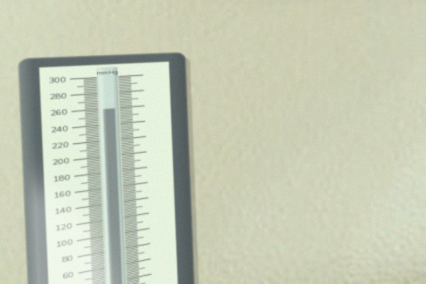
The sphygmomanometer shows 260 mmHg
